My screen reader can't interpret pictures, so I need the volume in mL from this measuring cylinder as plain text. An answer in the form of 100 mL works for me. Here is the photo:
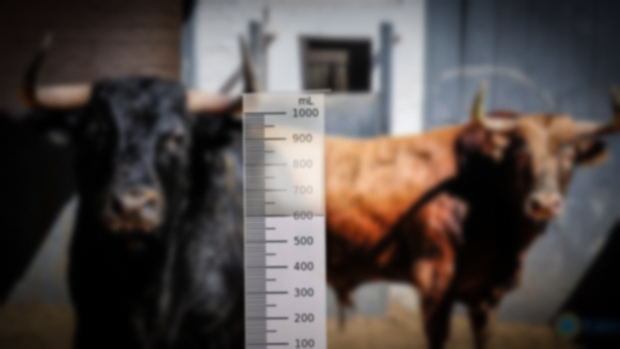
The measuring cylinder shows 600 mL
